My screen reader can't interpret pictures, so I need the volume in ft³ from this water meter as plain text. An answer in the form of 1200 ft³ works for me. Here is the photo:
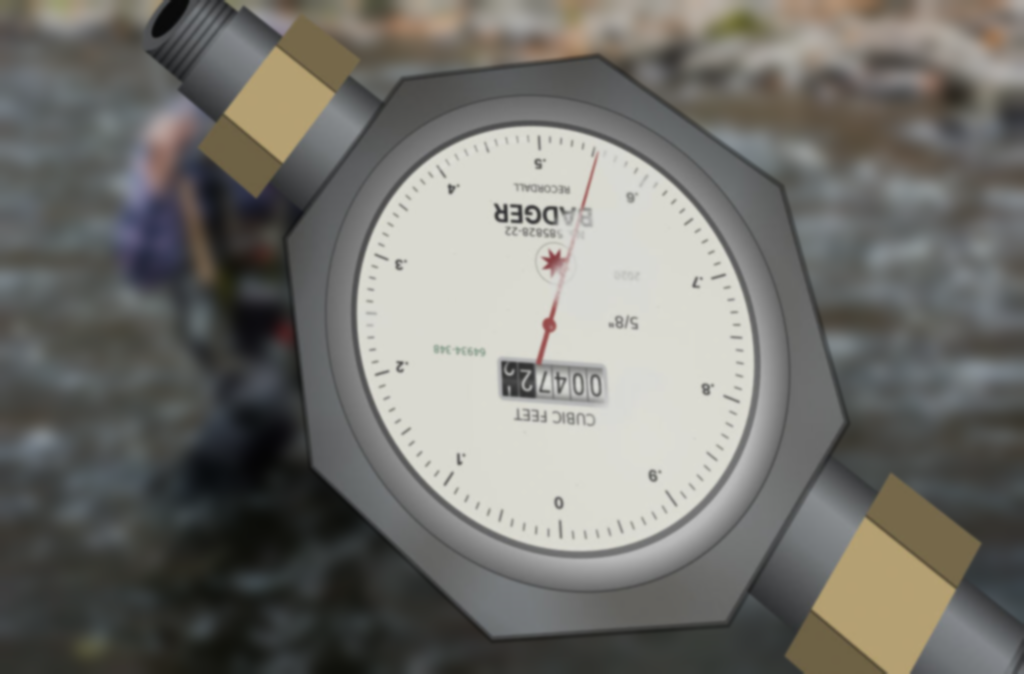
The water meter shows 4721.55 ft³
